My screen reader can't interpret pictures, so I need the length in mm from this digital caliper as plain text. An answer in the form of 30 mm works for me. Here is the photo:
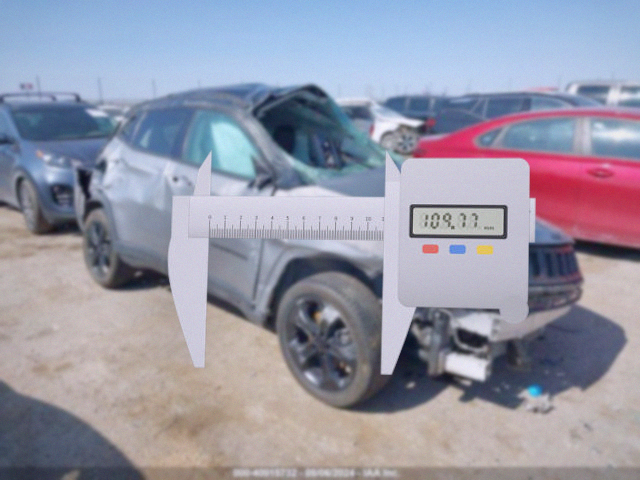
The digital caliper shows 109.77 mm
